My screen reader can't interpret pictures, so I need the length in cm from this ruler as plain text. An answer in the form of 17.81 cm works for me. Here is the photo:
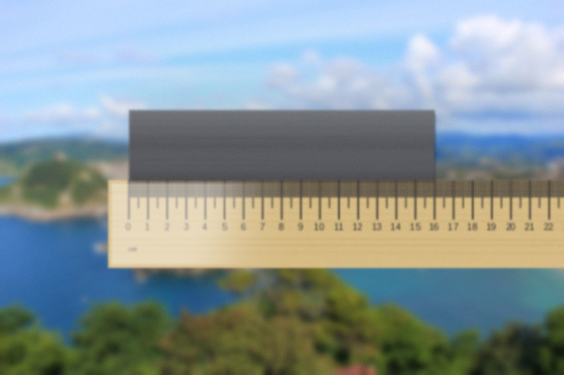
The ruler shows 16 cm
